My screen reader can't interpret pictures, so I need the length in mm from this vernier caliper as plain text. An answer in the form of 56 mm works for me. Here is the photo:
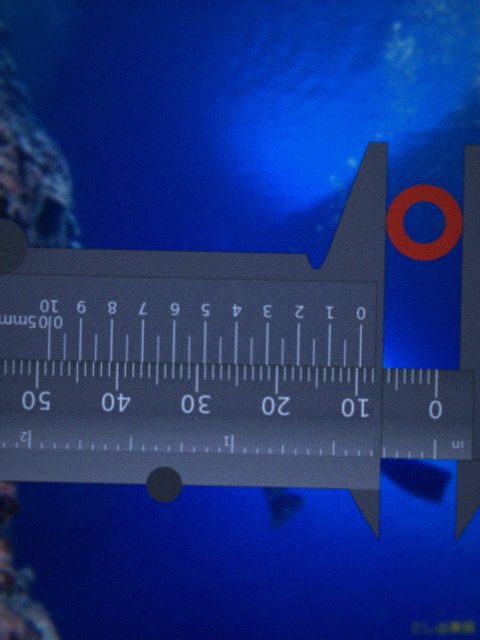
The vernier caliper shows 9.6 mm
